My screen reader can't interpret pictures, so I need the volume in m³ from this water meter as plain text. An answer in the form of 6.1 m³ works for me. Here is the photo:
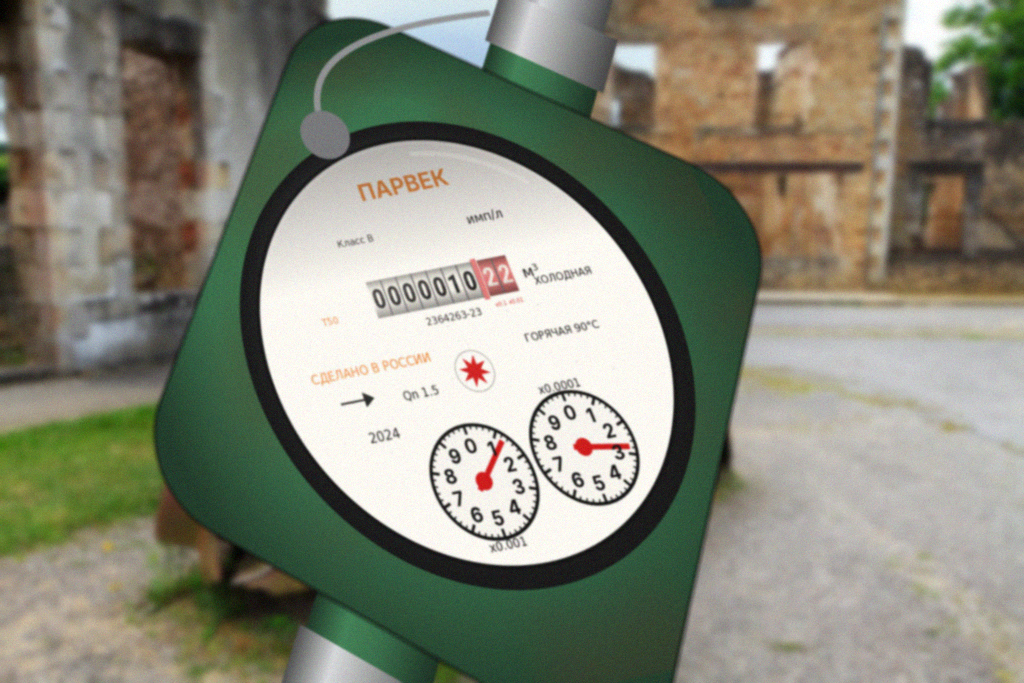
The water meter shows 10.2212 m³
